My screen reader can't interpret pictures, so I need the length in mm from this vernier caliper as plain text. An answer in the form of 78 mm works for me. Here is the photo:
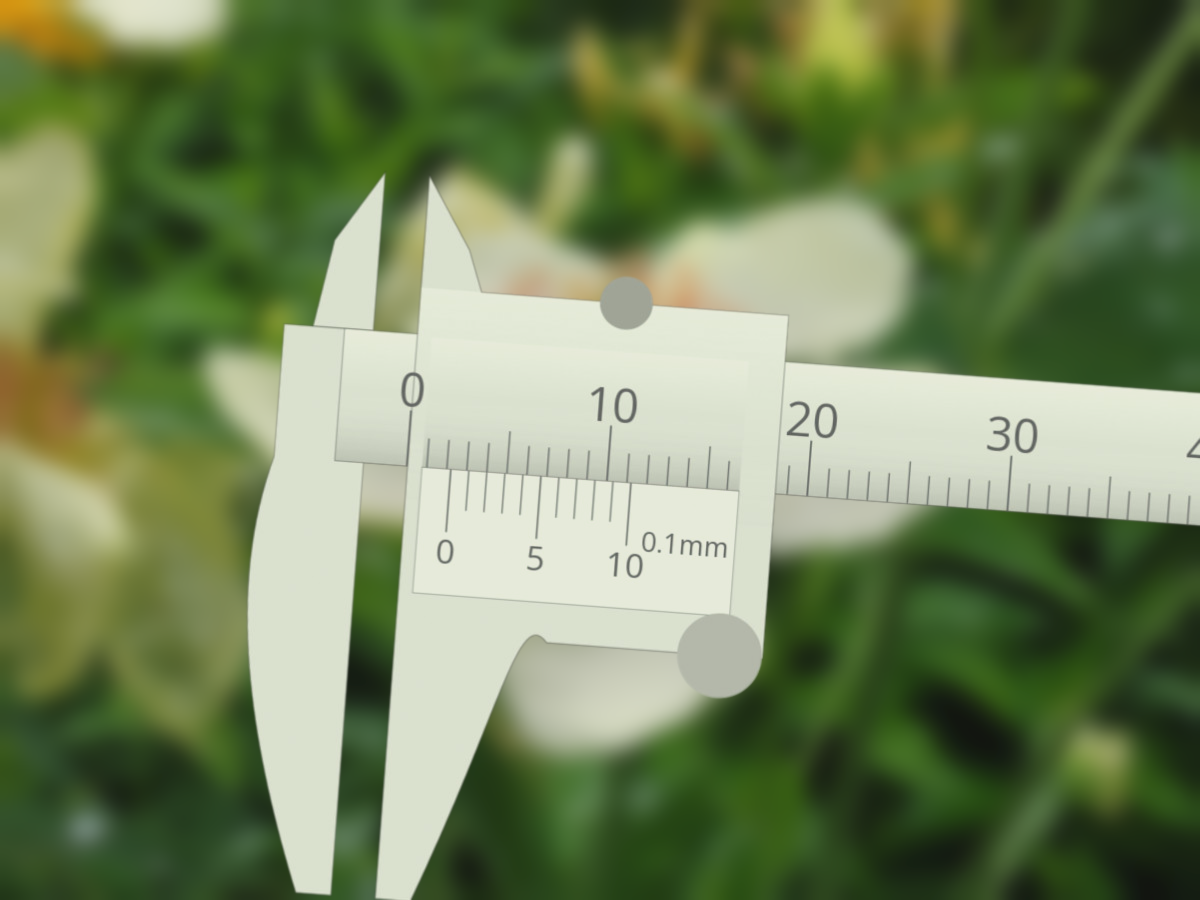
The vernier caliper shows 2.2 mm
